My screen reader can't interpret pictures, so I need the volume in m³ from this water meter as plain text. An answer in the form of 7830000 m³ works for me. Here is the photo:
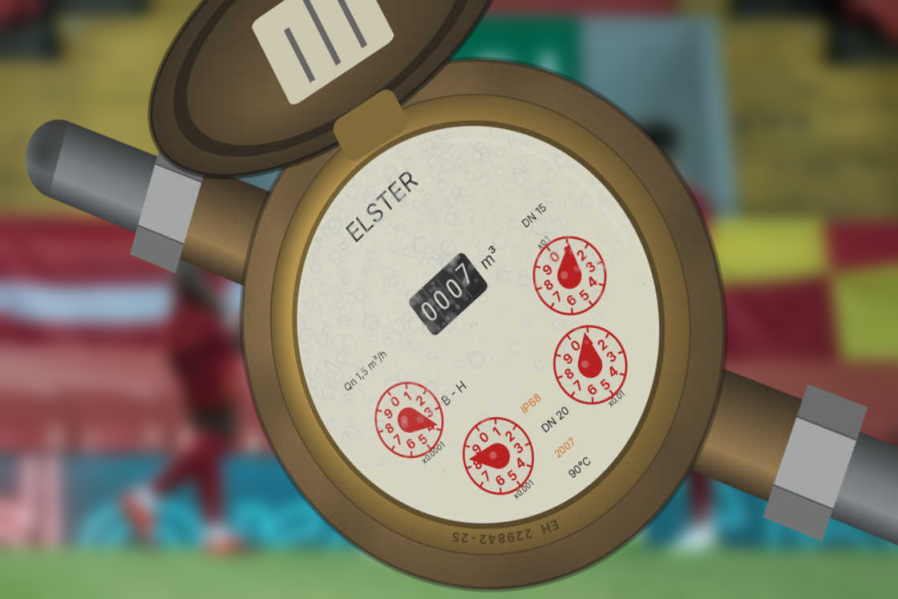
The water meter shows 7.1083 m³
